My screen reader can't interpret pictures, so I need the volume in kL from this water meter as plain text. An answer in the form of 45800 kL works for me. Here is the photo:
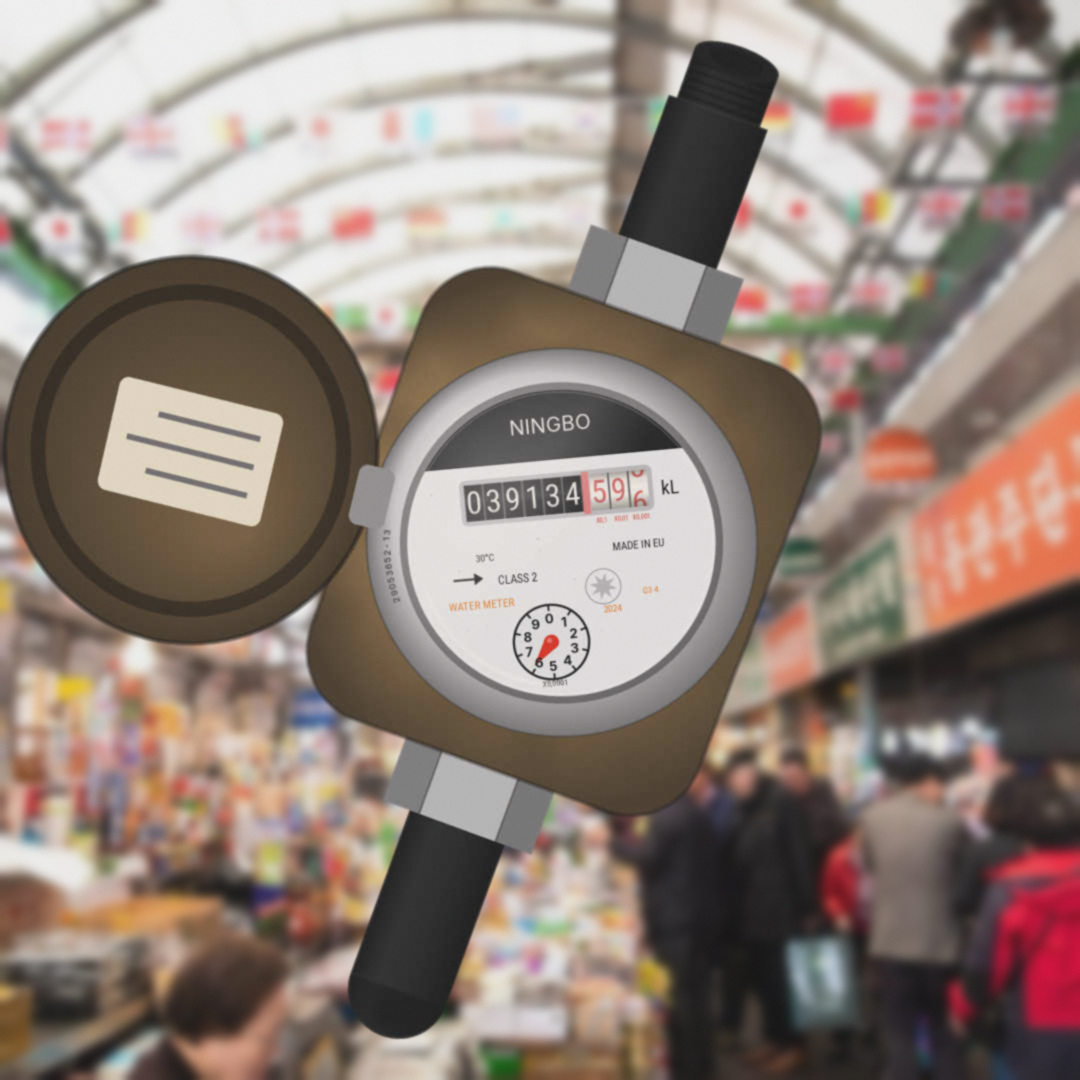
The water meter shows 39134.5956 kL
